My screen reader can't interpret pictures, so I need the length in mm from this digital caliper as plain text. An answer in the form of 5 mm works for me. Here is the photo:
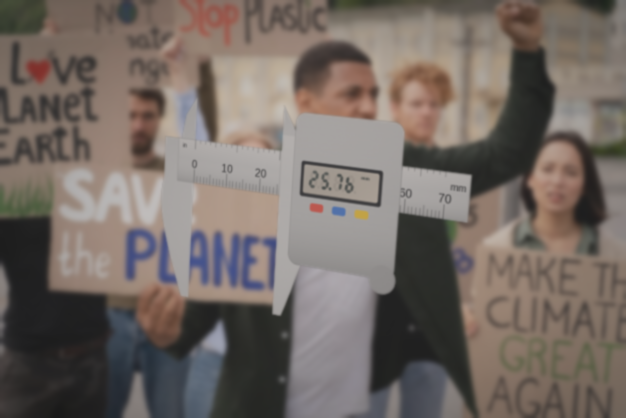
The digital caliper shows 25.76 mm
